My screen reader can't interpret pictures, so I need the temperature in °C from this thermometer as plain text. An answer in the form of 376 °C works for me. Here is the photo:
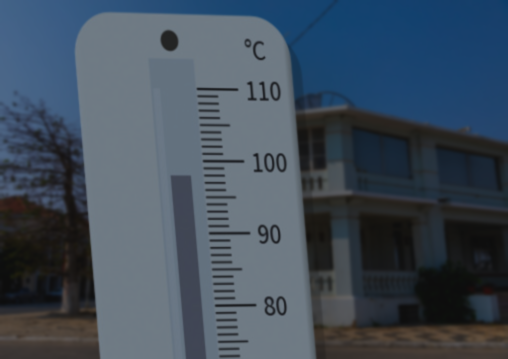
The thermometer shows 98 °C
